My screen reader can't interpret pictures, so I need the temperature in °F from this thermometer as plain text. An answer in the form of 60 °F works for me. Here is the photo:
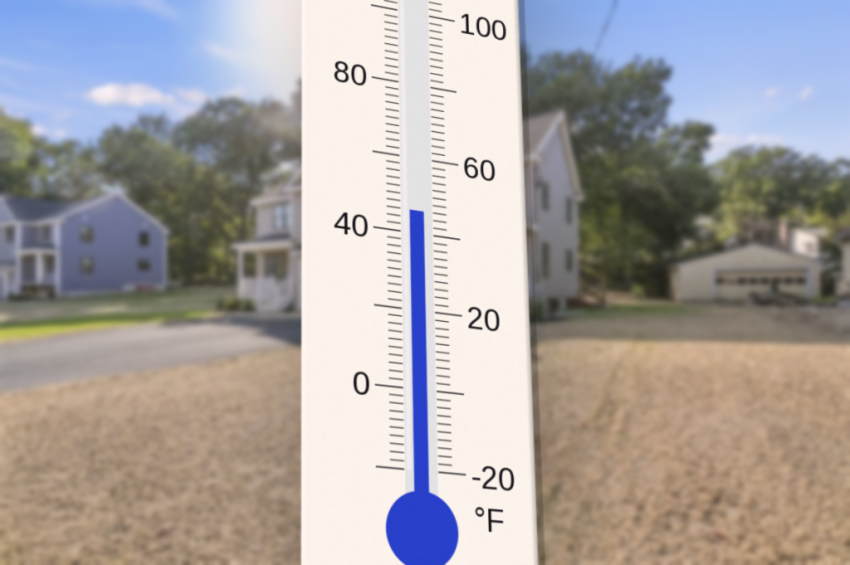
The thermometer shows 46 °F
